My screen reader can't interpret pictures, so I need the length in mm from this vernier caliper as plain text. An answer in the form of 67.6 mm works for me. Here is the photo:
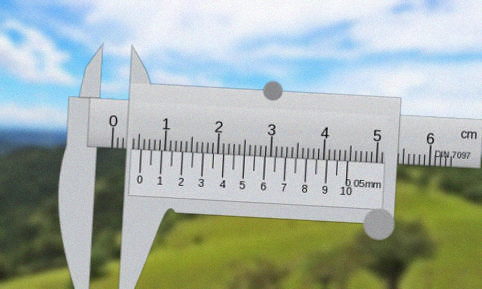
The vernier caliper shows 5.5 mm
